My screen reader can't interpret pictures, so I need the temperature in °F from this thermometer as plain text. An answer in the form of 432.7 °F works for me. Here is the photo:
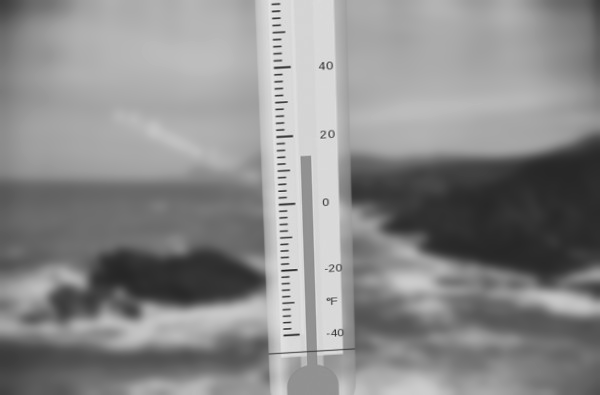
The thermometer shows 14 °F
